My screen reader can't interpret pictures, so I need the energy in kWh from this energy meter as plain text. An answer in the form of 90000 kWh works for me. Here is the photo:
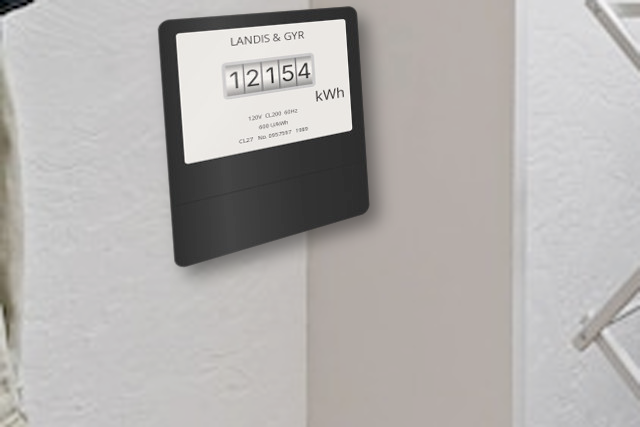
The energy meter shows 12154 kWh
